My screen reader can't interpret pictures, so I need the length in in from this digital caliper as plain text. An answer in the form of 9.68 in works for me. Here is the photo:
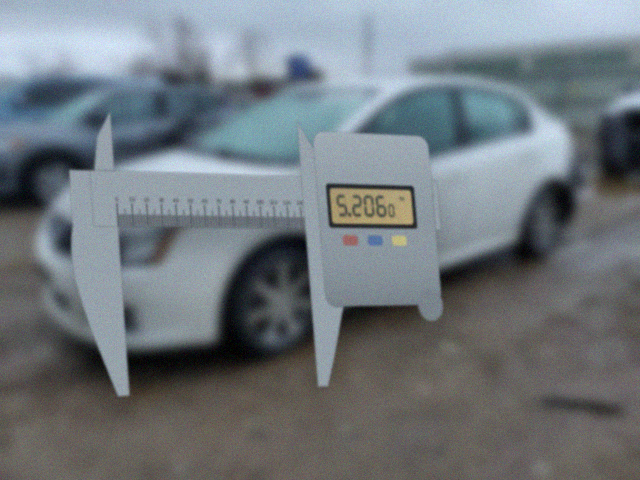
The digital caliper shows 5.2060 in
